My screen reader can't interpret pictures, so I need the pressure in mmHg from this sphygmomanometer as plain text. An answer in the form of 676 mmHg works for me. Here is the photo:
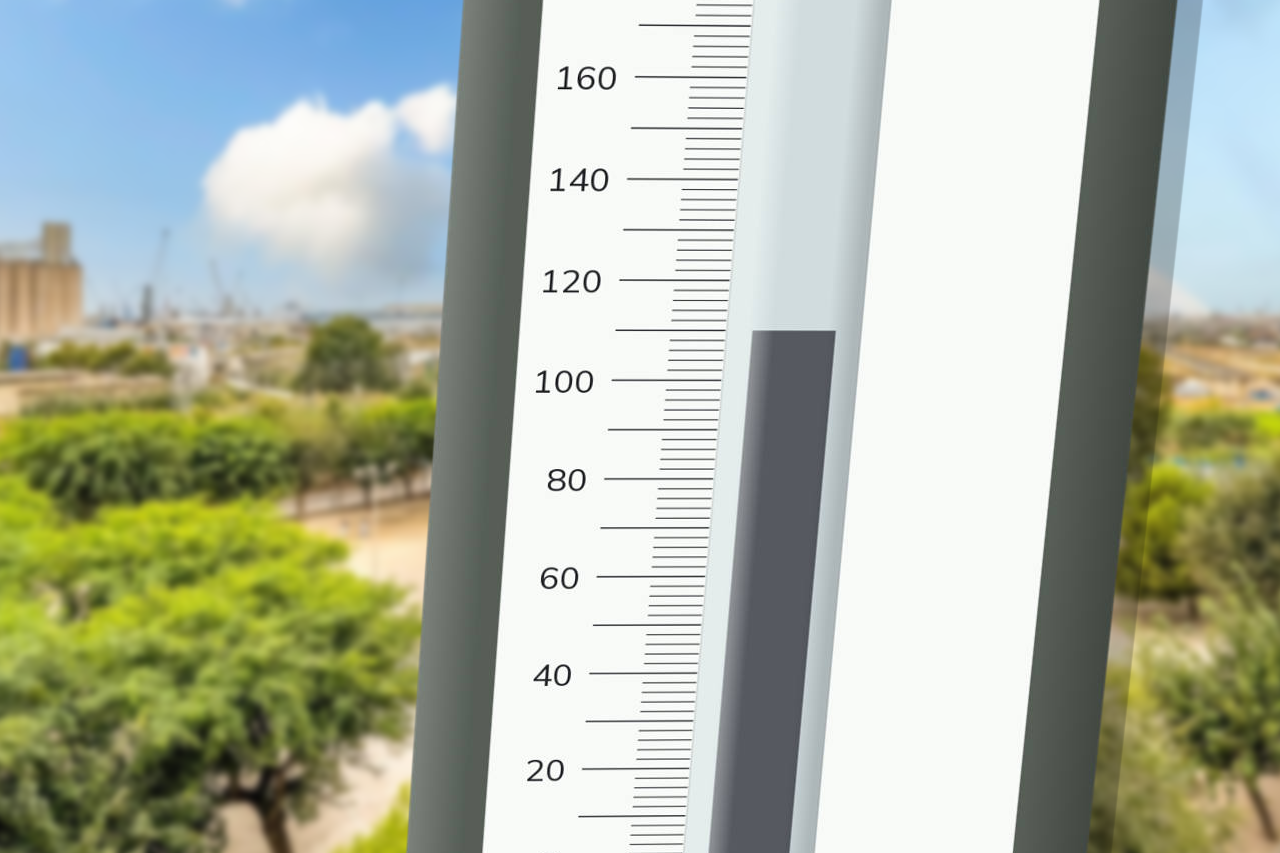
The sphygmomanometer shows 110 mmHg
